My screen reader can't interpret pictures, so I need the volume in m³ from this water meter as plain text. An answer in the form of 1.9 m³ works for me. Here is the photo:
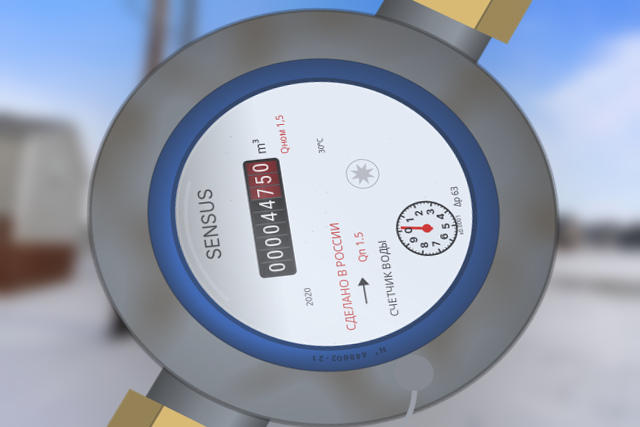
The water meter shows 44.7500 m³
